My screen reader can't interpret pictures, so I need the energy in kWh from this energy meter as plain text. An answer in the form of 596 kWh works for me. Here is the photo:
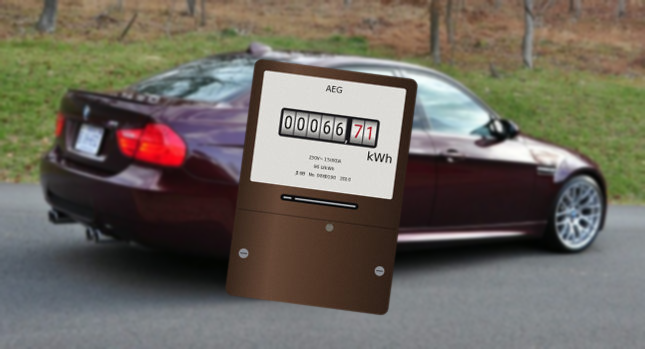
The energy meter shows 66.71 kWh
